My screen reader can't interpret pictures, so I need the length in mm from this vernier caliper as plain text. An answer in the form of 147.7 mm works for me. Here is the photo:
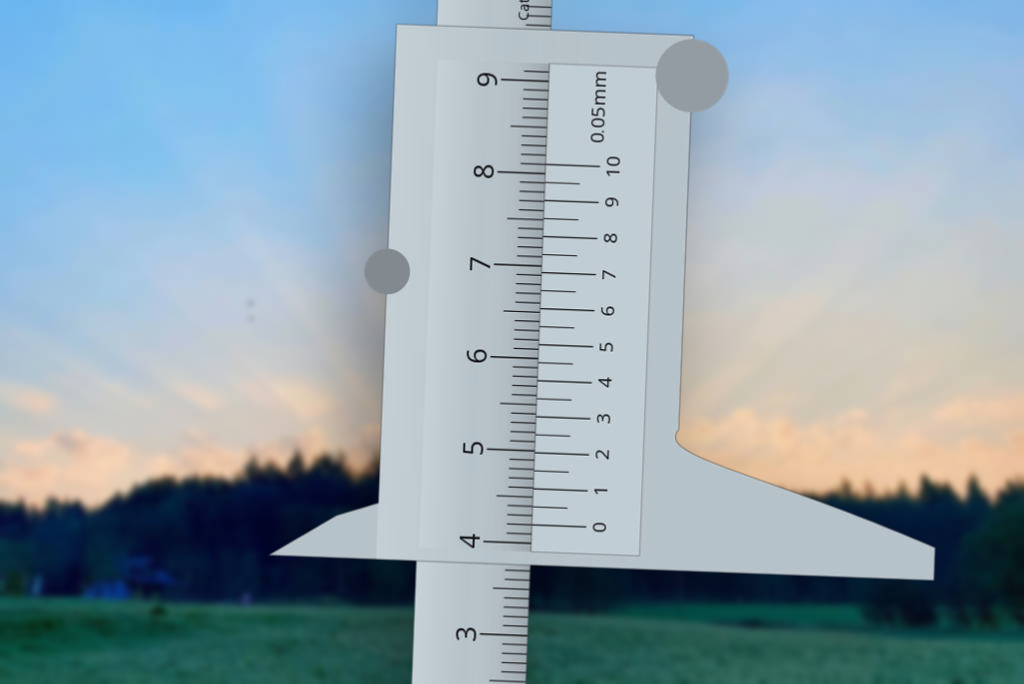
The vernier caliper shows 42.0 mm
